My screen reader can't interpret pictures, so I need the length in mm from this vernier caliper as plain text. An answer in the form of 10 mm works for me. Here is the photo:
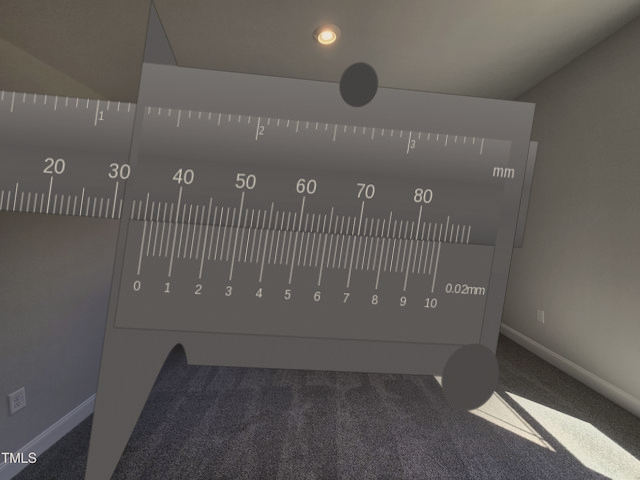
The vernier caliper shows 35.2 mm
